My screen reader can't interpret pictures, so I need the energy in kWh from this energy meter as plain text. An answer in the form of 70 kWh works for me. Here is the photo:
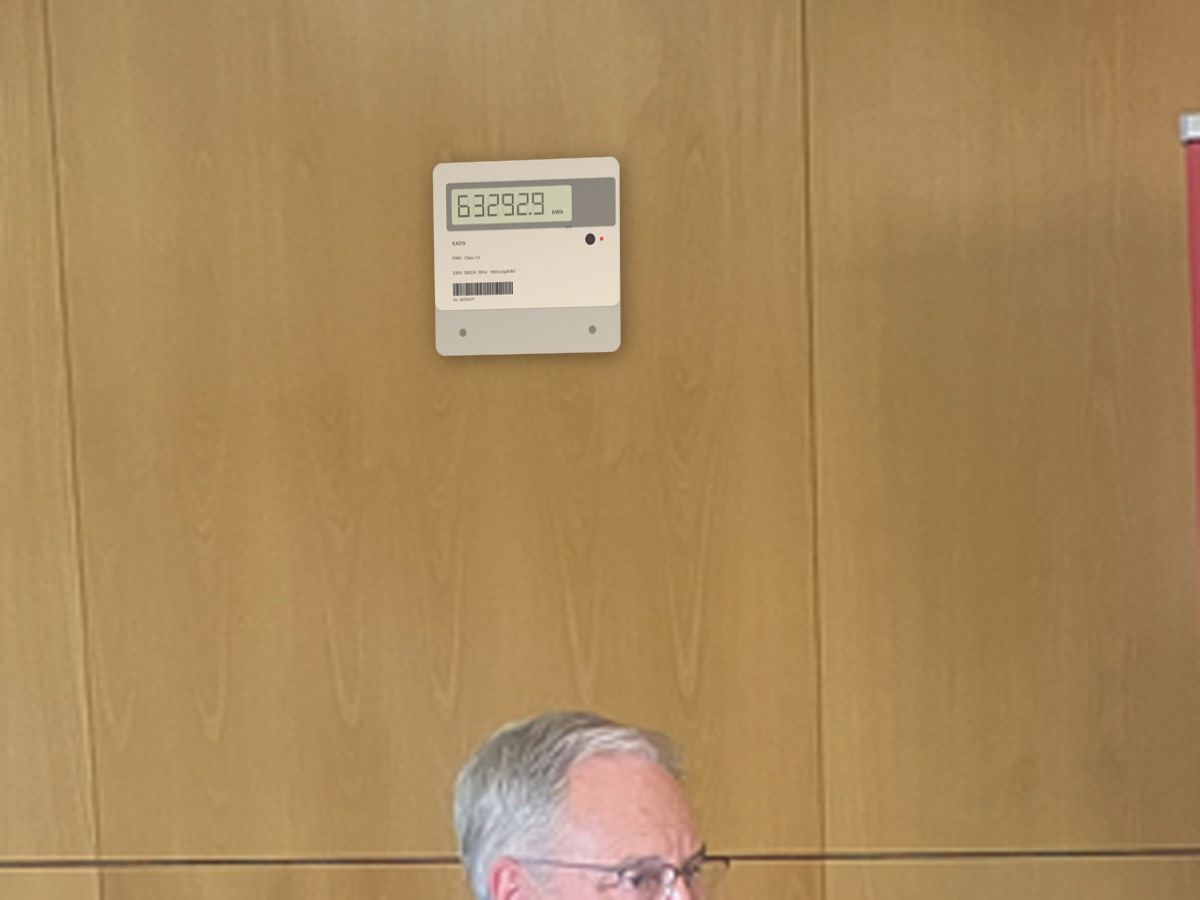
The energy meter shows 63292.9 kWh
